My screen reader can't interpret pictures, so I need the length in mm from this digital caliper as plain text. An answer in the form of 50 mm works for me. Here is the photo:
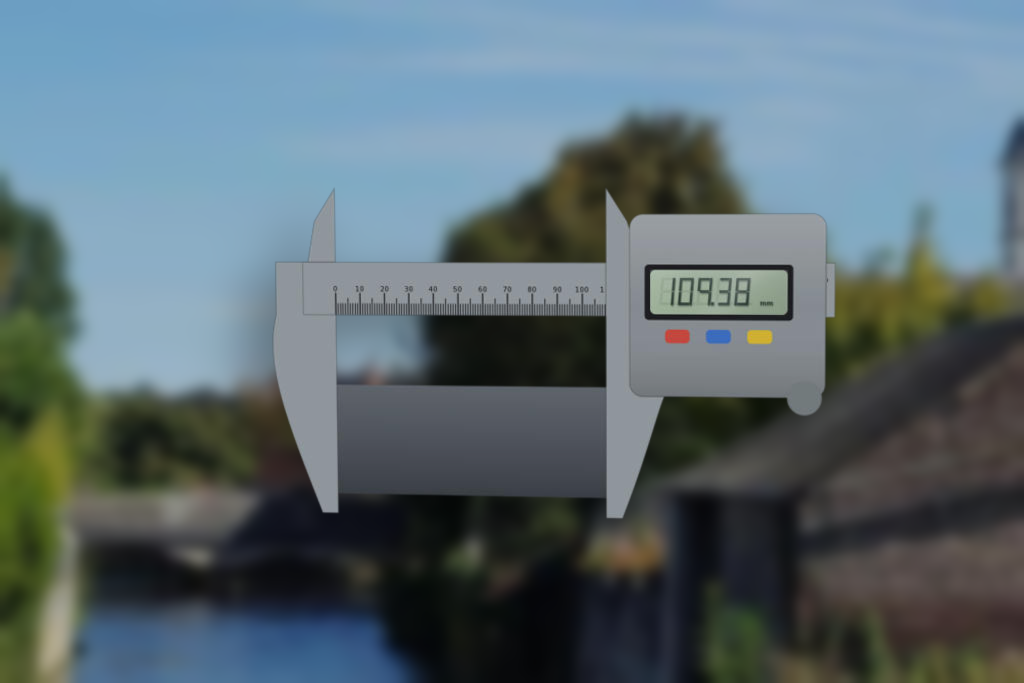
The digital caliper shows 109.38 mm
